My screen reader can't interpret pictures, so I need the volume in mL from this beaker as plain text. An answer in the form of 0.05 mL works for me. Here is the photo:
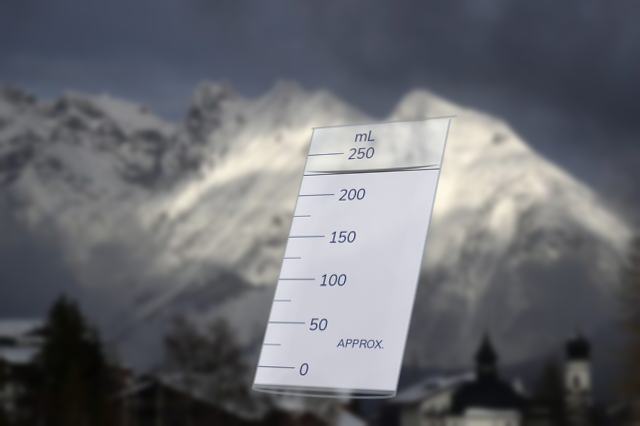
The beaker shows 225 mL
